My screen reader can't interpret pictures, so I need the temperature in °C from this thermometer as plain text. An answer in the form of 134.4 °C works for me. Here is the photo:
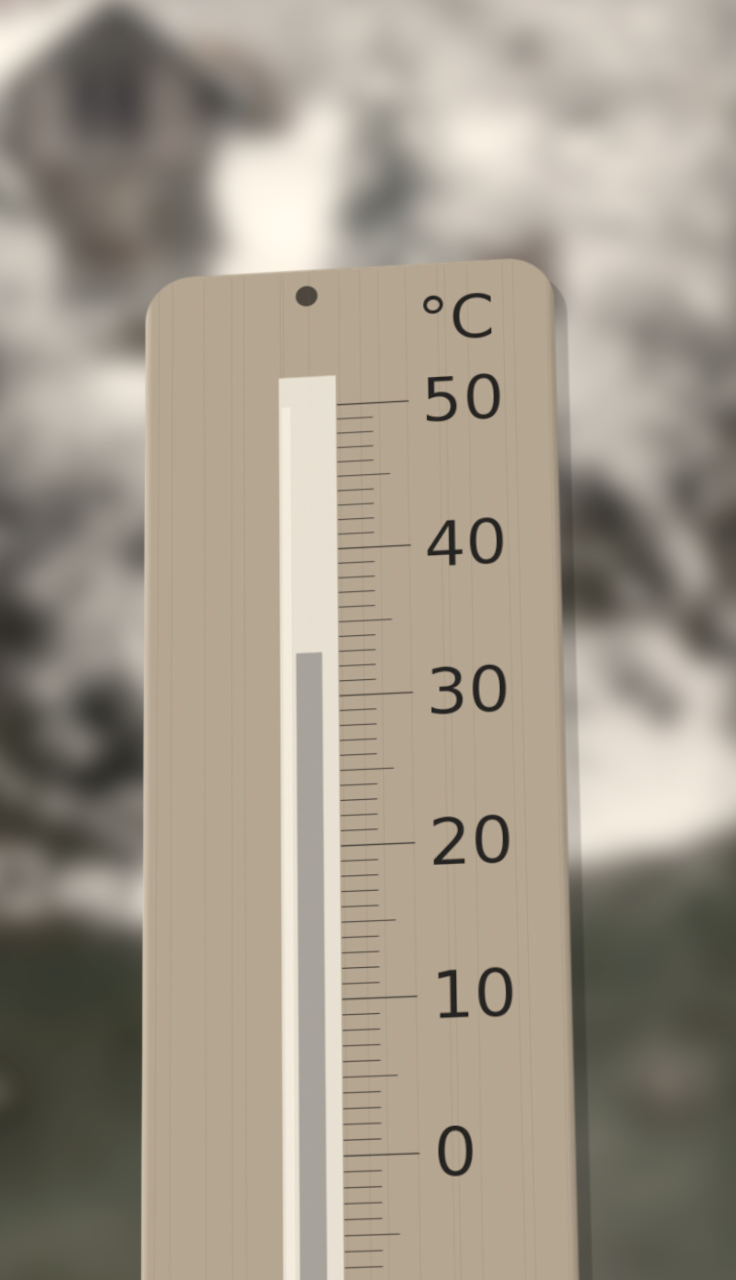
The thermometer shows 33 °C
